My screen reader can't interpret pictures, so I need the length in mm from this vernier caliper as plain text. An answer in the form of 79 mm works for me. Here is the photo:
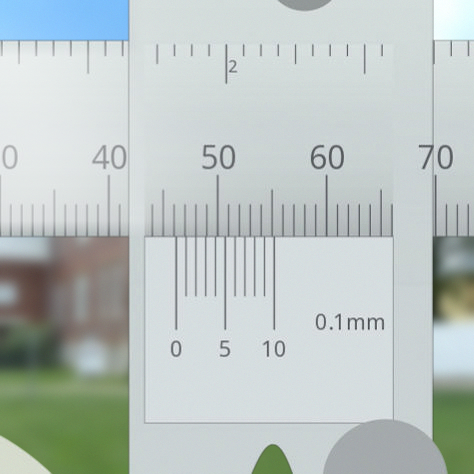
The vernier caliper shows 46.2 mm
